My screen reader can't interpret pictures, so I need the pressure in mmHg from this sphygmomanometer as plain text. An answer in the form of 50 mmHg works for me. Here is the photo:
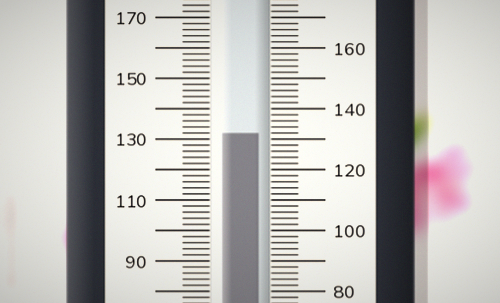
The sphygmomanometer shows 132 mmHg
